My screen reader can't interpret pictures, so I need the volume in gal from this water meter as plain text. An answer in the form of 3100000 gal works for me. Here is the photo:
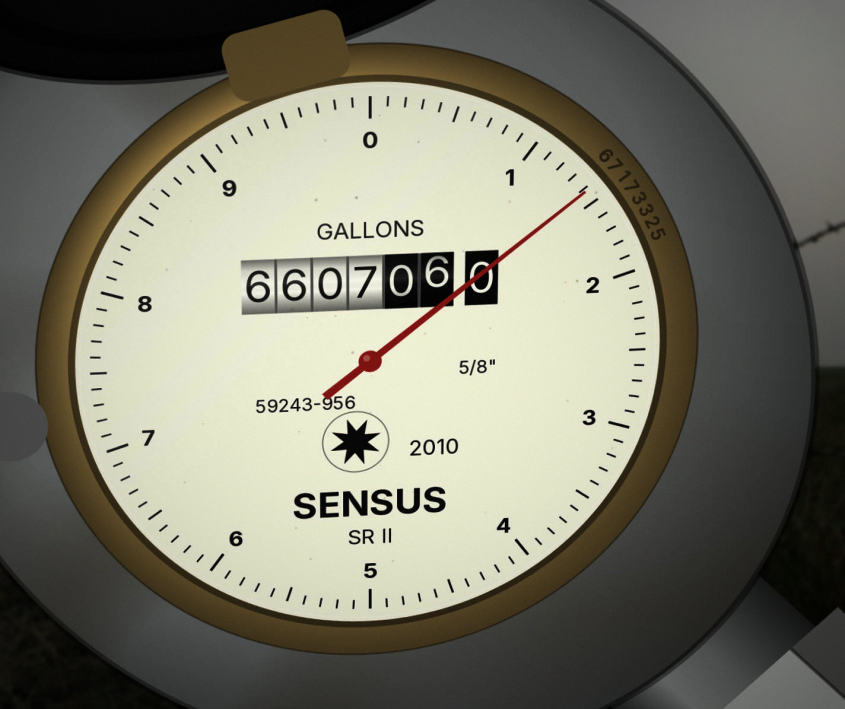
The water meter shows 6607061.4 gal
